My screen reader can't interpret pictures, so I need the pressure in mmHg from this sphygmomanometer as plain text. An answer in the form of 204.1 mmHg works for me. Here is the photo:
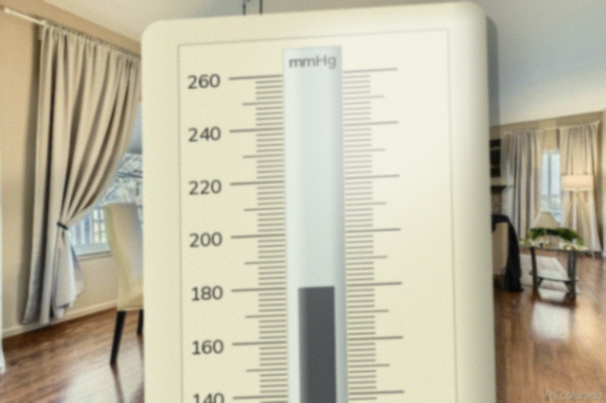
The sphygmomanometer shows 180 mmHg
